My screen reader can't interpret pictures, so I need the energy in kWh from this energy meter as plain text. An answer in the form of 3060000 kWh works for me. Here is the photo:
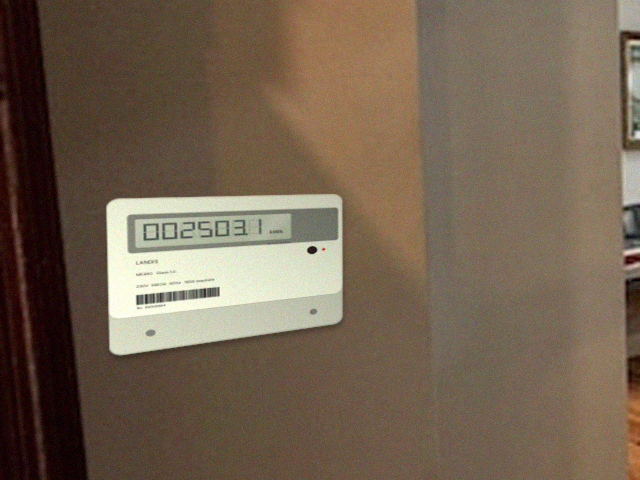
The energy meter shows 2503.1 kWh
